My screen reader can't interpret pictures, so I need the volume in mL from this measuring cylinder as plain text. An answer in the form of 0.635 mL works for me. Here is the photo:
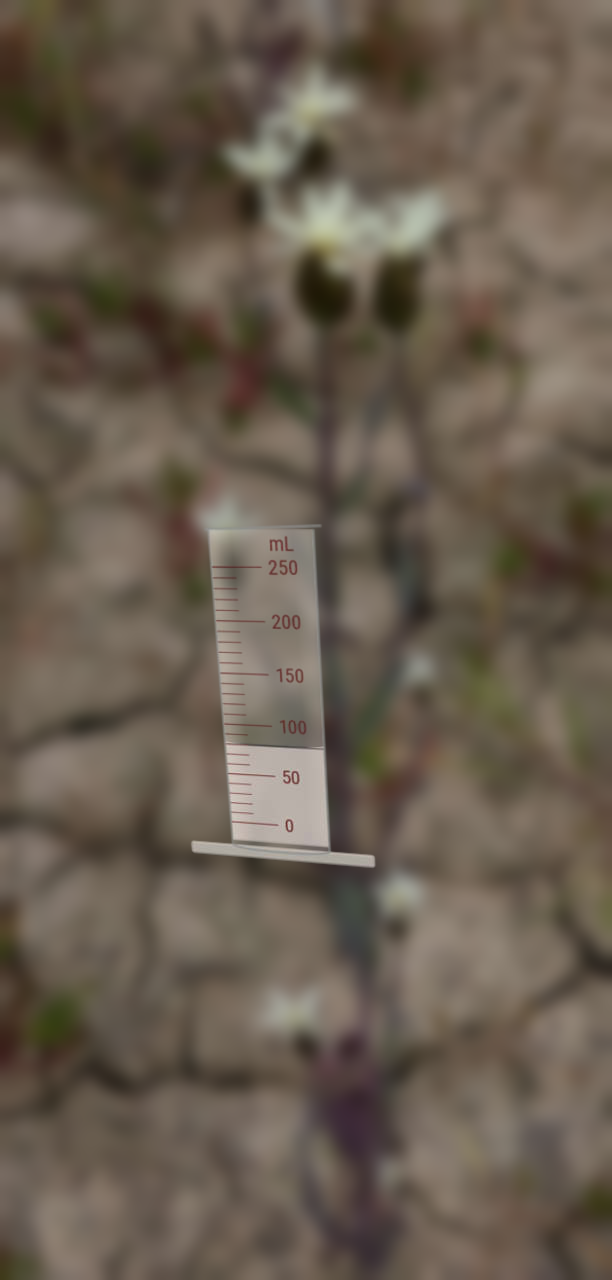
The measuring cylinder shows 80 mL
